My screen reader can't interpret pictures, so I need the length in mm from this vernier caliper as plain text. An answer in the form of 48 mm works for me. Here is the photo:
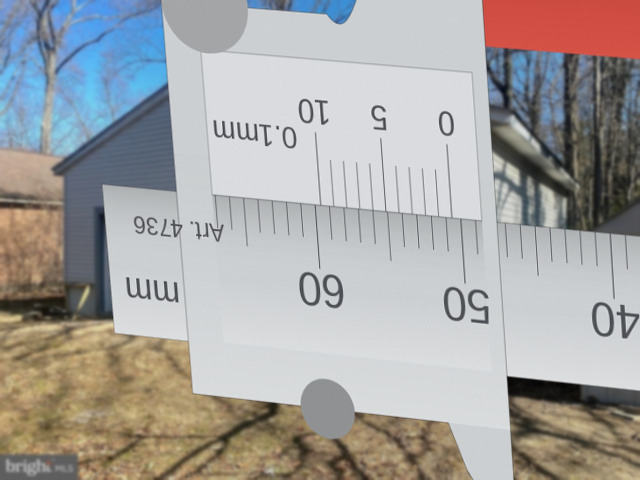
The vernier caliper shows 50.6 mm
